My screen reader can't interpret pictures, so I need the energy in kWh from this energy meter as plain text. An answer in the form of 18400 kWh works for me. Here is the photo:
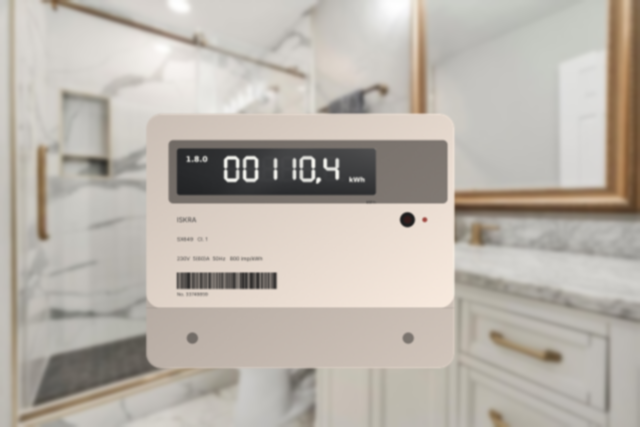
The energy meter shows 110.4 kWh
